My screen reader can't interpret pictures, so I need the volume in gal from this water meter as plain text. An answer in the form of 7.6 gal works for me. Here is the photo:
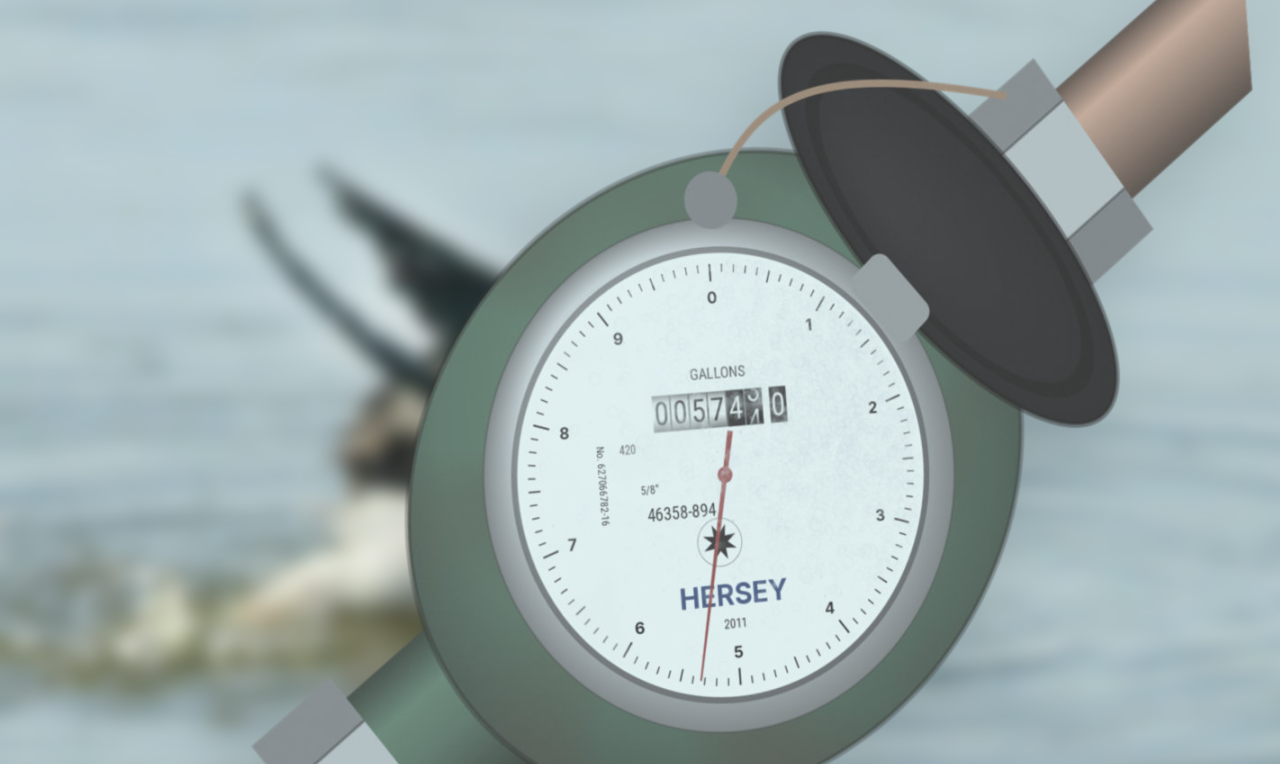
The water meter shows 57435.3 gal
